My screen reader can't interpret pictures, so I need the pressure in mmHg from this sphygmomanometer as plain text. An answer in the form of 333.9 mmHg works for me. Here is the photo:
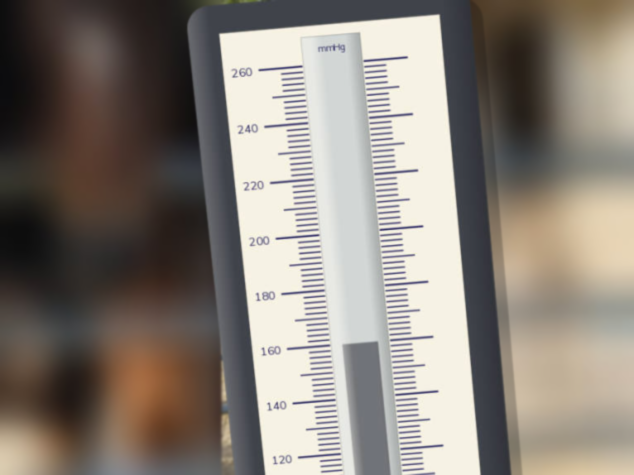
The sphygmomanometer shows 160 mmHg
